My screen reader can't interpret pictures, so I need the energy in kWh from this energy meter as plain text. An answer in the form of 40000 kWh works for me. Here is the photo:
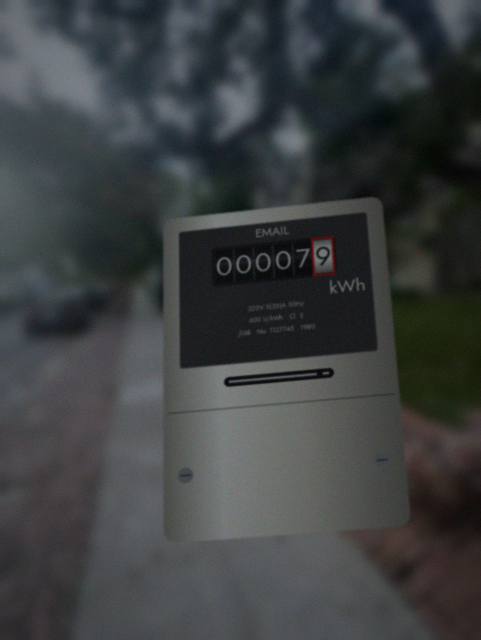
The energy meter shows 7.9 kWh
